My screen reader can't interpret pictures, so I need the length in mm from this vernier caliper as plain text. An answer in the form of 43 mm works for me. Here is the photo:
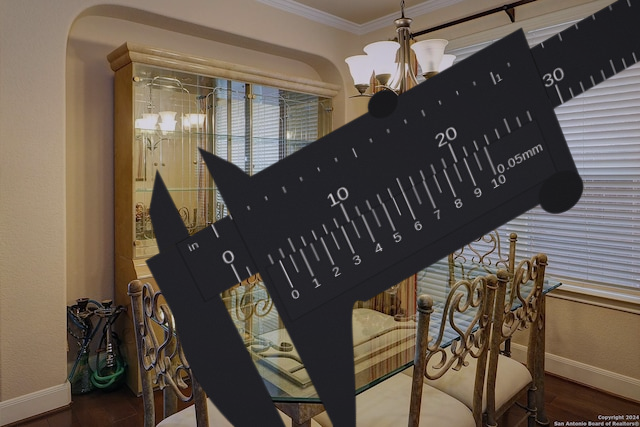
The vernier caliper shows 3.6 mm
